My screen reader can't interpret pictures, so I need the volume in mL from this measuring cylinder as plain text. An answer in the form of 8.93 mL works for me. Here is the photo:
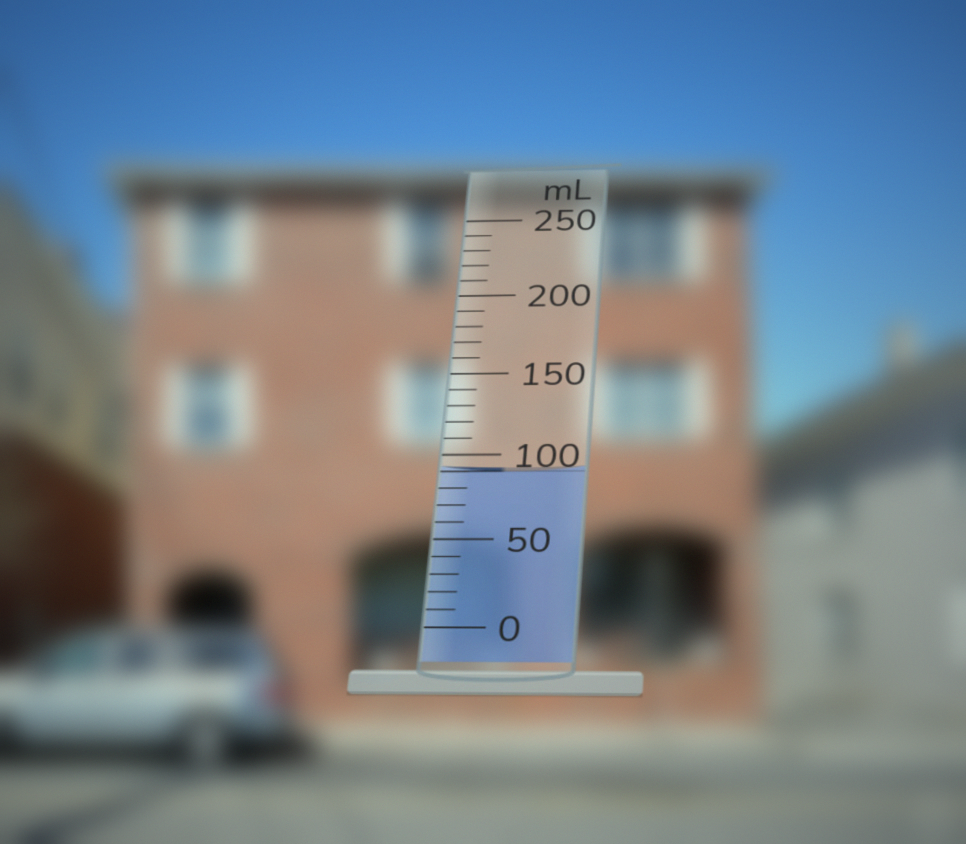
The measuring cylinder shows 90 mL
